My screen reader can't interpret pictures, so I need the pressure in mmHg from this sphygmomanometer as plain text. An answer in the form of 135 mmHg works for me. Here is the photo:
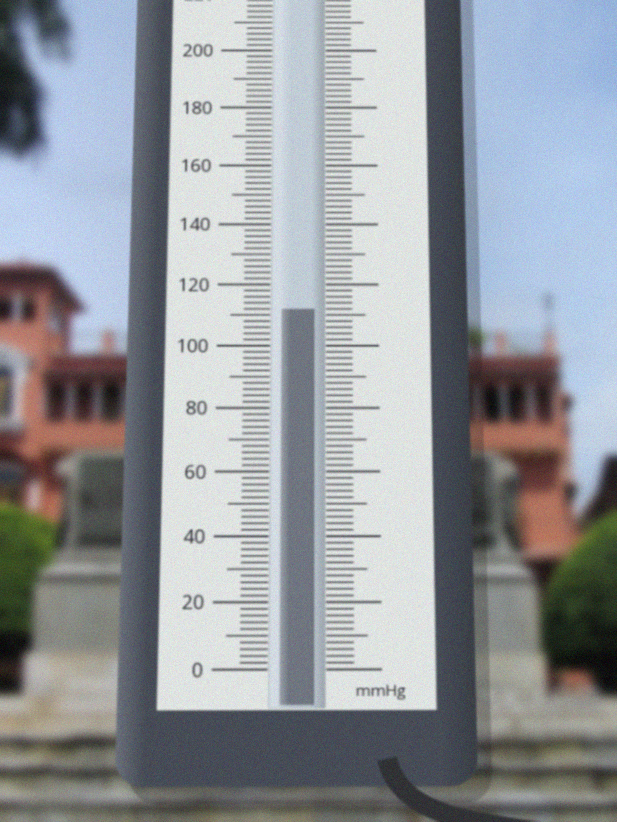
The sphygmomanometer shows 112 mmHg
